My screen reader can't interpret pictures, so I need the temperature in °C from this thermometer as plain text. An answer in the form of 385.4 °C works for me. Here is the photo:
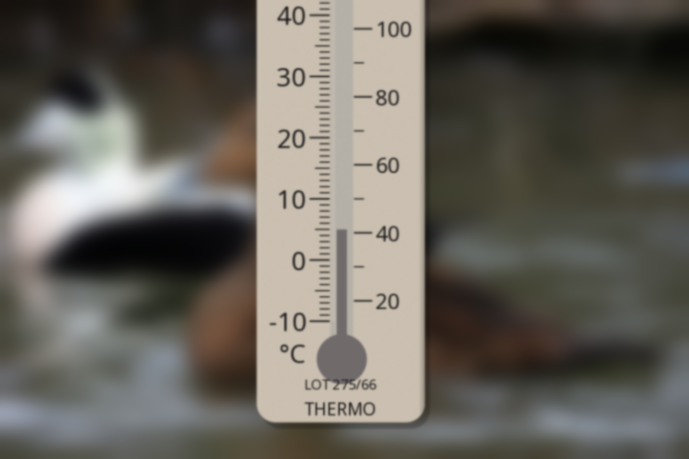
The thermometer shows 5 °C
